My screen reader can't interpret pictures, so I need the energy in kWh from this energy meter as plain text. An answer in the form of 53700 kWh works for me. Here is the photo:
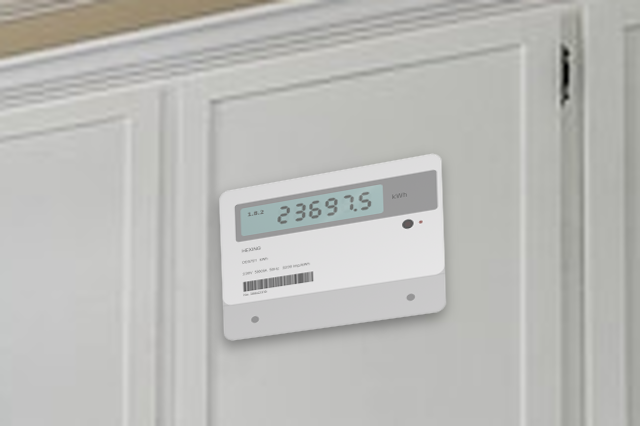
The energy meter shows 23697.5 kWh
